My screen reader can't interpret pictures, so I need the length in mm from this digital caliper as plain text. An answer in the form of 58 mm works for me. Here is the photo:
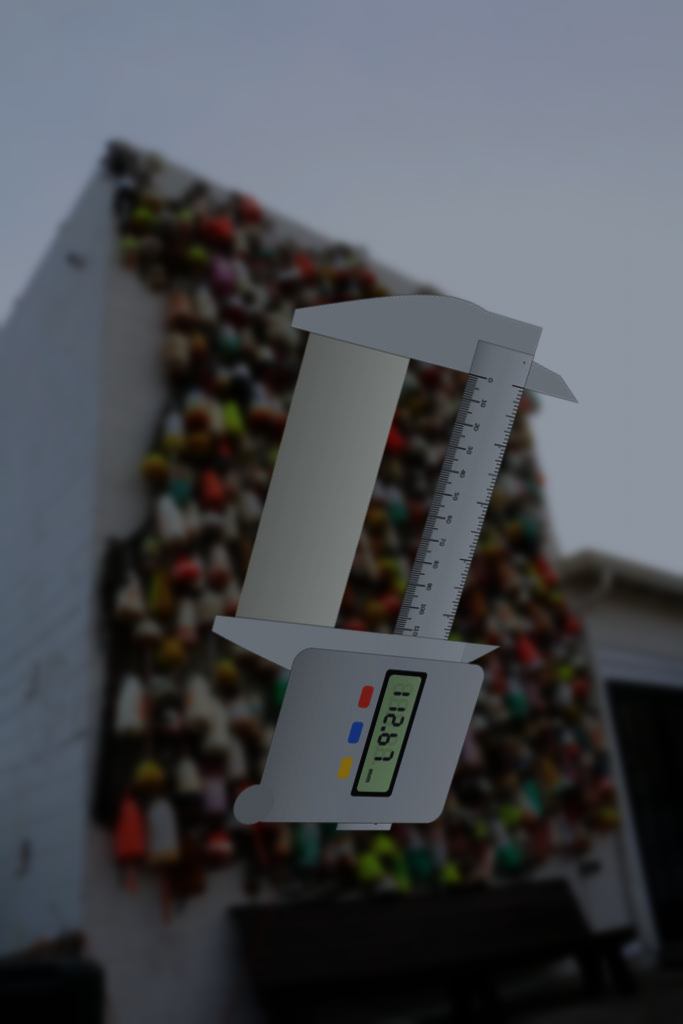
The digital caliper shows 112.67 mm
